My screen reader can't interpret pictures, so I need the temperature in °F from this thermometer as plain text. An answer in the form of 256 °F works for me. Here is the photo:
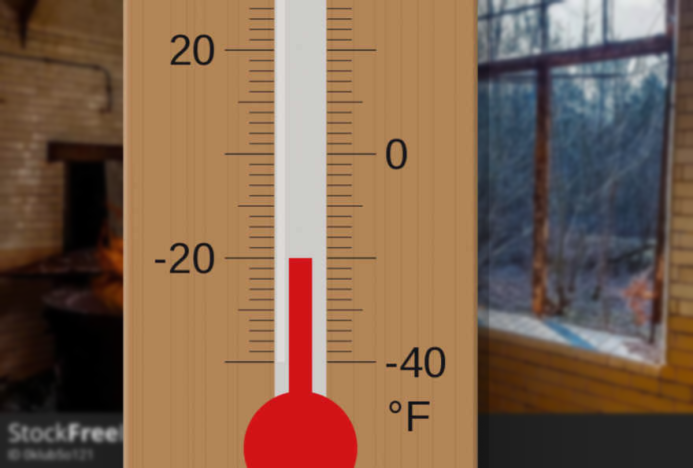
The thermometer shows -20 °F
